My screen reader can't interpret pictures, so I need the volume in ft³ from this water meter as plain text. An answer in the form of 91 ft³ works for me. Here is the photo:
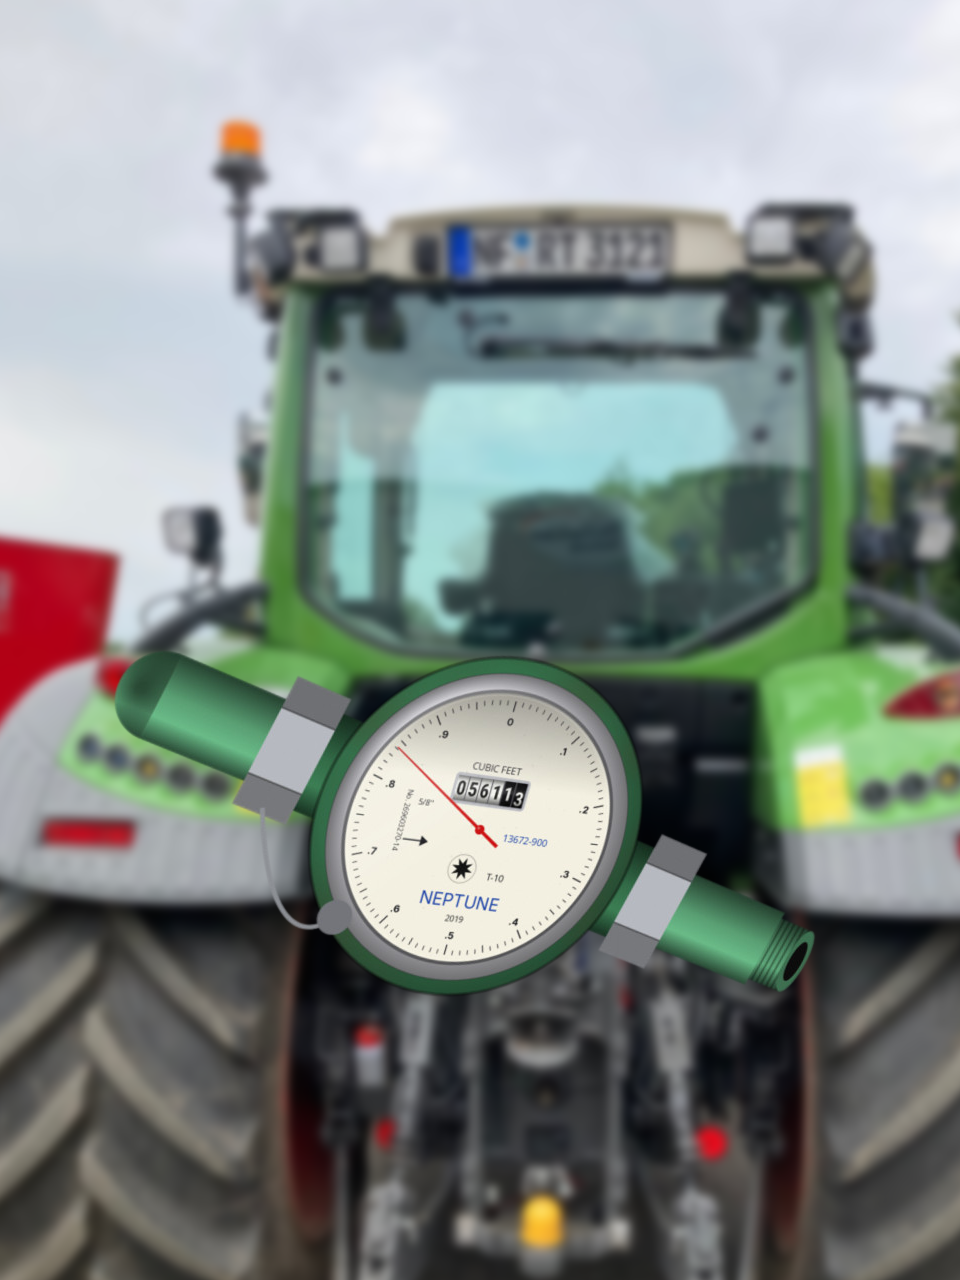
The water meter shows 56112.84 ft³
